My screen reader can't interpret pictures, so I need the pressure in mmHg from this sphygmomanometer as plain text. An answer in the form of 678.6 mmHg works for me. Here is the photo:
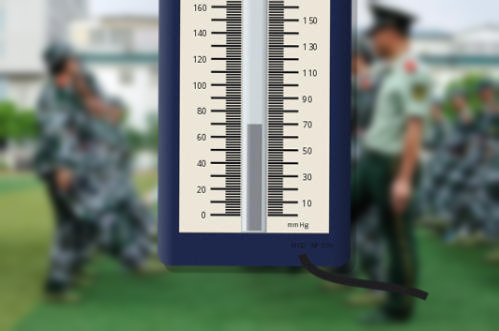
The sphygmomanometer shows 70 mmHg
